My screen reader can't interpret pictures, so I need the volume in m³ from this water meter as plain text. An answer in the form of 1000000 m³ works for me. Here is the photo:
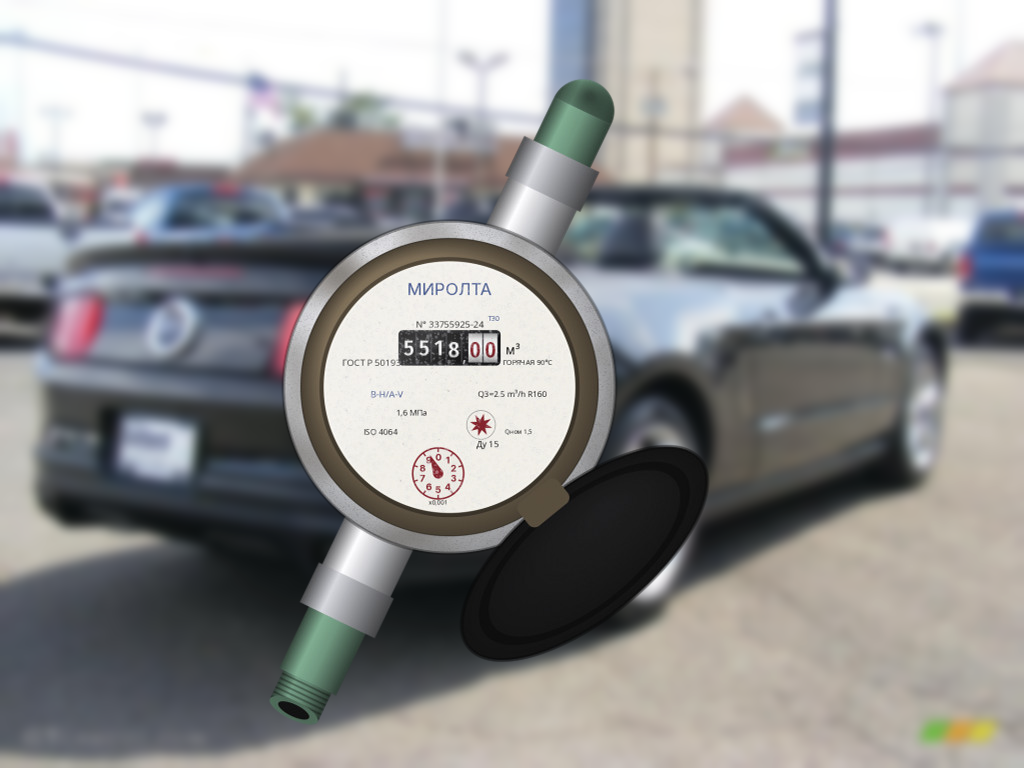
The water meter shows 5517.999 m³
